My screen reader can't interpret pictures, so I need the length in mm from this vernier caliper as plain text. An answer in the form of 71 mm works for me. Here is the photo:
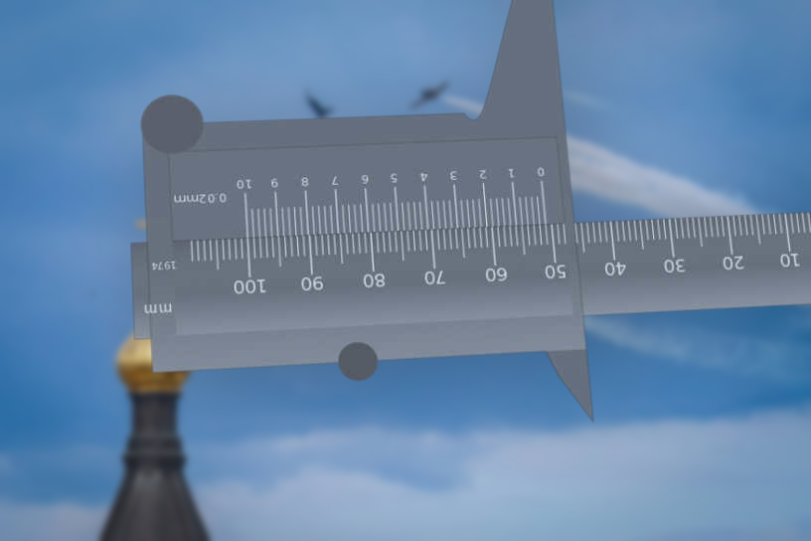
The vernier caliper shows 51.0 mm
